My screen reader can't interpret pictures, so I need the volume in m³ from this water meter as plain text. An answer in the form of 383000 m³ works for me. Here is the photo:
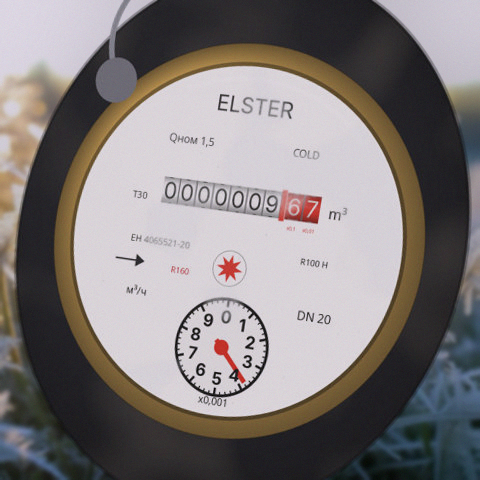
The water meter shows 9.673 m³
